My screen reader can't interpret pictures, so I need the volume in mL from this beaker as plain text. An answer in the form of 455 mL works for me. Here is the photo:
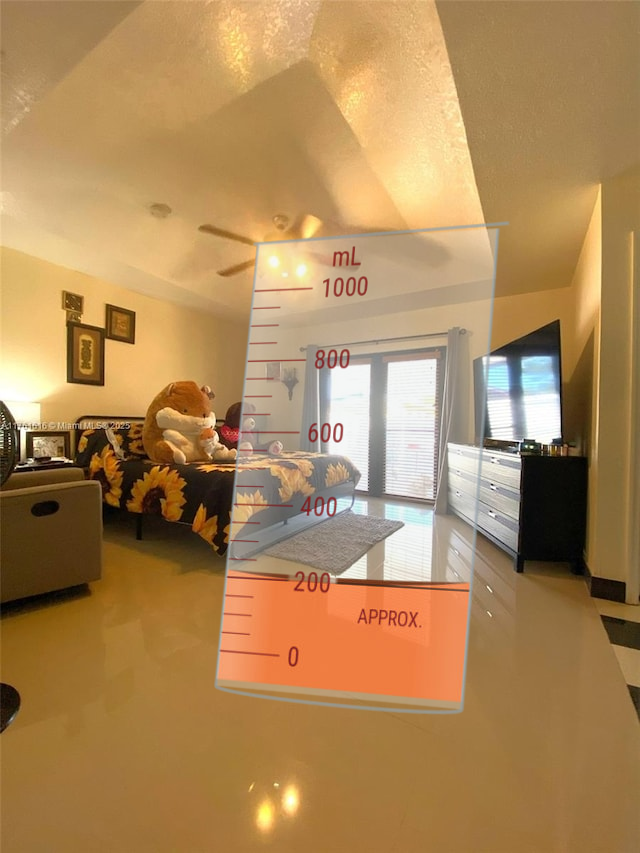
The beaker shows 200 mL
